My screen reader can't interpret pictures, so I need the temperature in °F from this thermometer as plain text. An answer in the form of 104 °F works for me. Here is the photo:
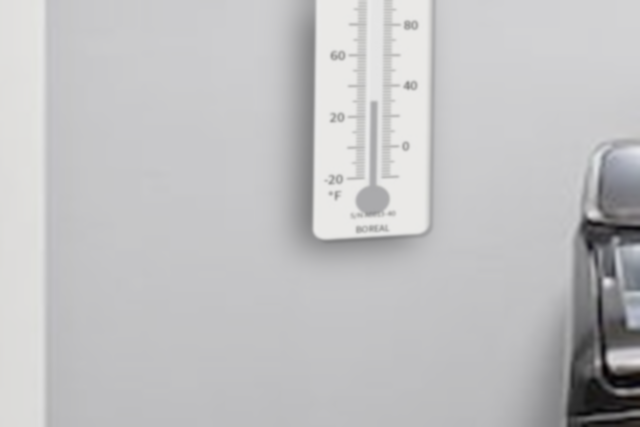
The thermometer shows 30 °F
